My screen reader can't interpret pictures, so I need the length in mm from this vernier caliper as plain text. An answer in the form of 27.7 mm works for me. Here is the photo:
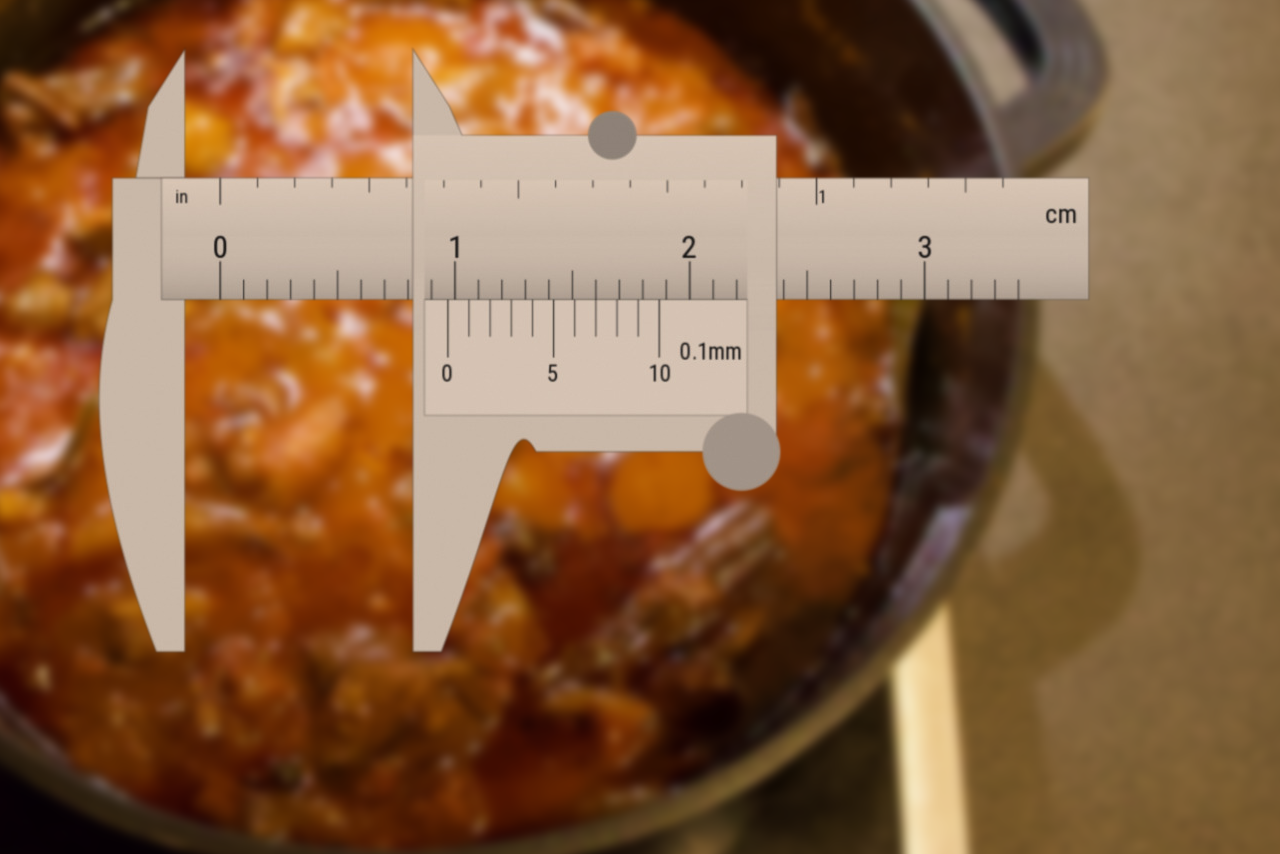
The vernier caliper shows 9.7 mm
